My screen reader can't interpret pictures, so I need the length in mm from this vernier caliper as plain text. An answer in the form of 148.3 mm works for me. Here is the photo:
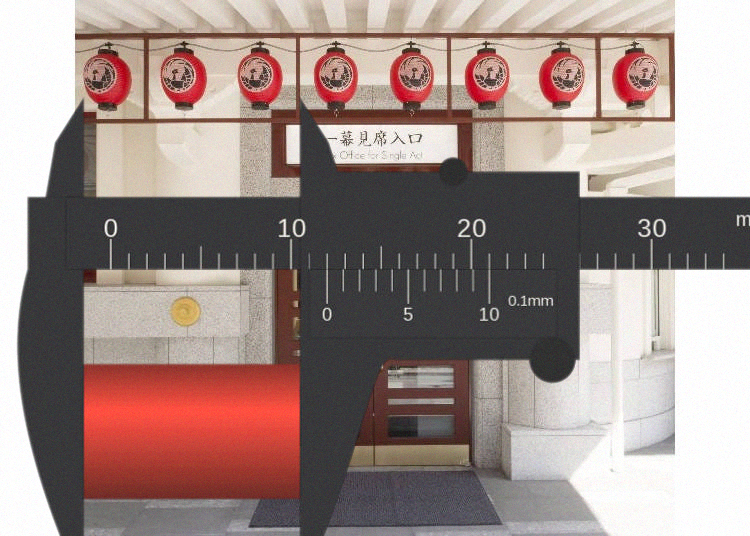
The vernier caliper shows 12.0 mm
